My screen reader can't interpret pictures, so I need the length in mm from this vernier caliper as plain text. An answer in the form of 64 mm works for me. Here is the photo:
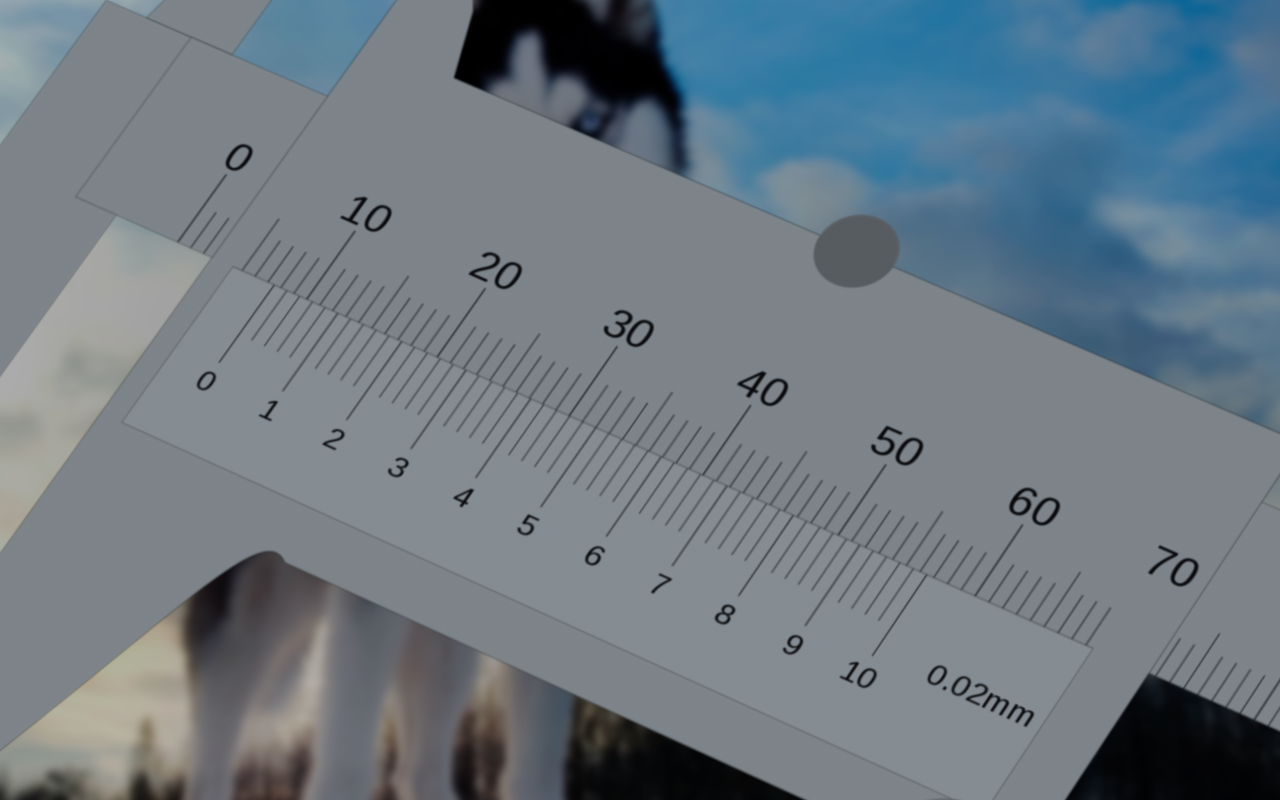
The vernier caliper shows 7.5 mm
